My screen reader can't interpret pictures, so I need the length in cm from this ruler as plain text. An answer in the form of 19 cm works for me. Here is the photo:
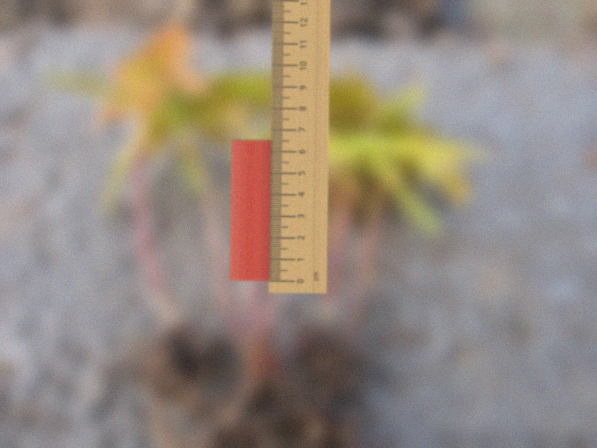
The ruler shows 6.5 cm
